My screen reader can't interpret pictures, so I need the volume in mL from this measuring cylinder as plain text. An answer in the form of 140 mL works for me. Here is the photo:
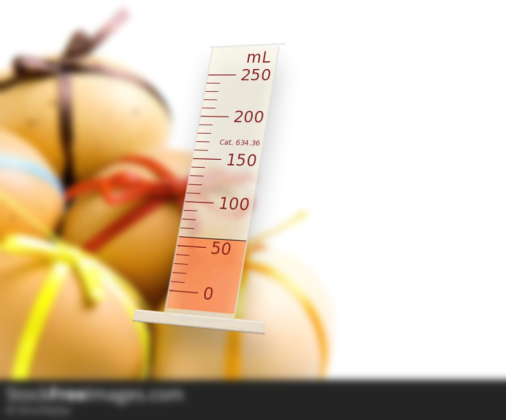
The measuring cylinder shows 60 mL
